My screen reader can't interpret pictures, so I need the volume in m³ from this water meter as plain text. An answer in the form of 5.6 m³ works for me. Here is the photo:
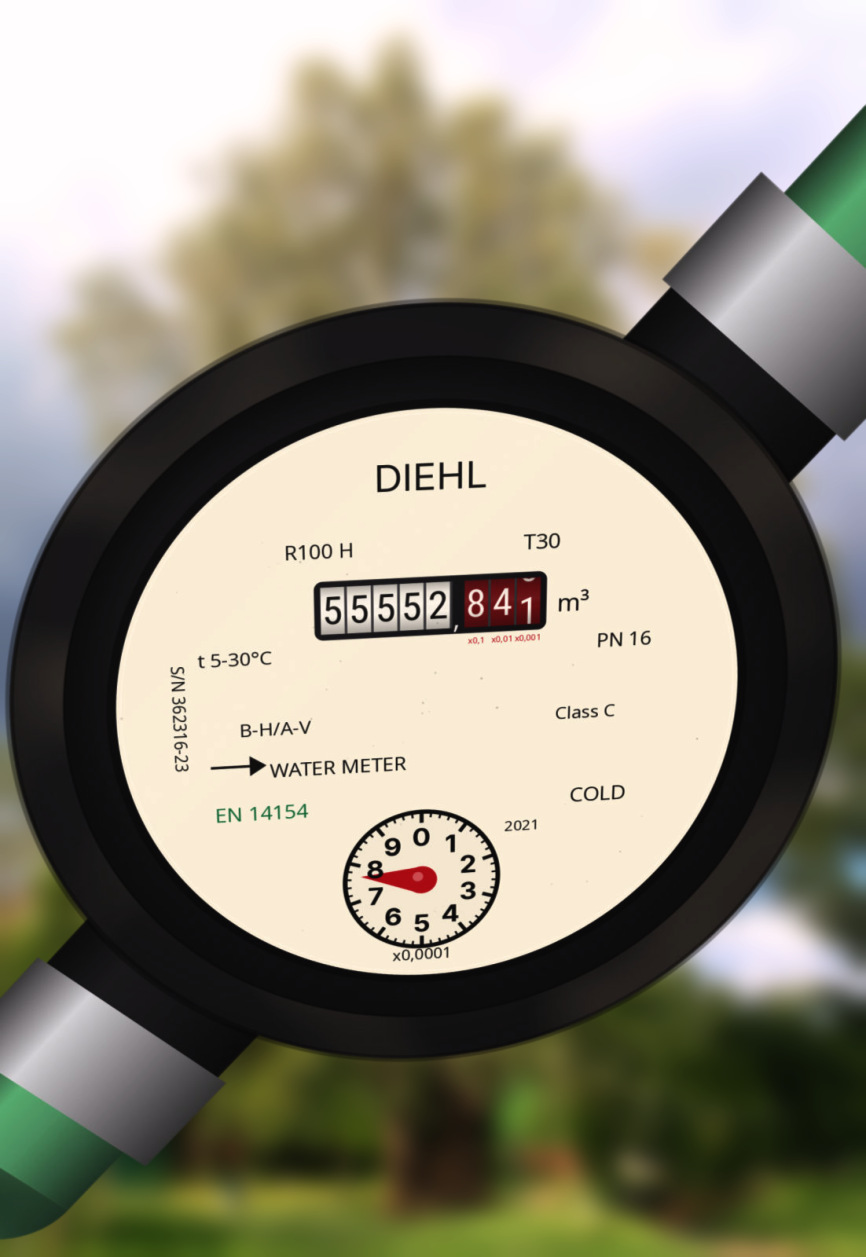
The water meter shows 55552.8407 m³
